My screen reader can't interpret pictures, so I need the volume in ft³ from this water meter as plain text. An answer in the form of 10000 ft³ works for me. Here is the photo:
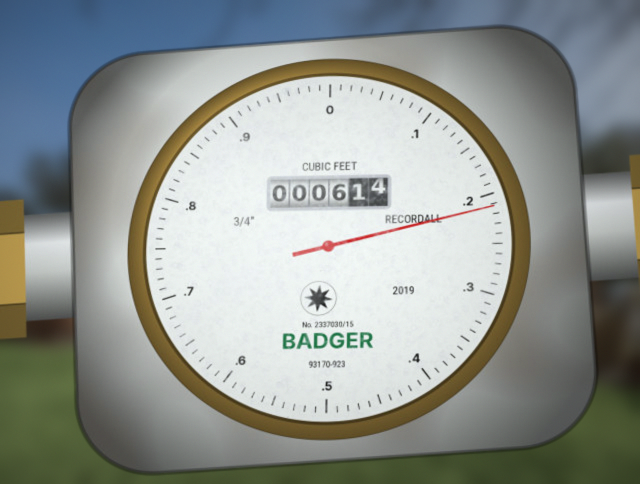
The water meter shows 614.21 ft³
